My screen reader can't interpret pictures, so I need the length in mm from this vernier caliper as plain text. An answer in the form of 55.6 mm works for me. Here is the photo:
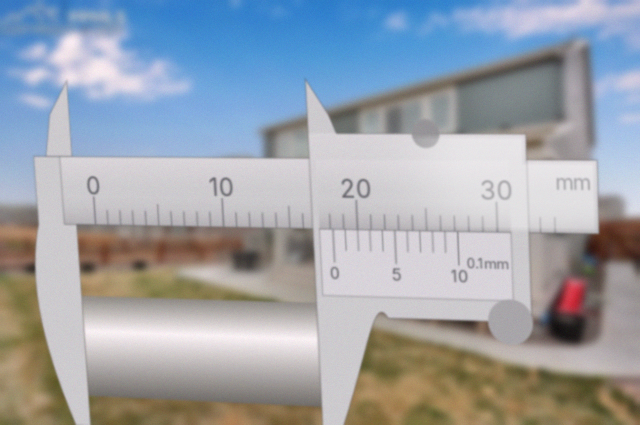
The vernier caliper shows 18.2 mm
